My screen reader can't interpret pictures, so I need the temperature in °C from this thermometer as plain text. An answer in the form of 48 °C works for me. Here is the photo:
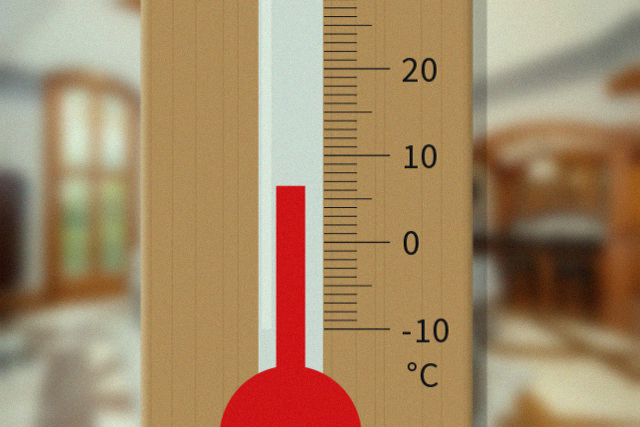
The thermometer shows 6.5 °C
